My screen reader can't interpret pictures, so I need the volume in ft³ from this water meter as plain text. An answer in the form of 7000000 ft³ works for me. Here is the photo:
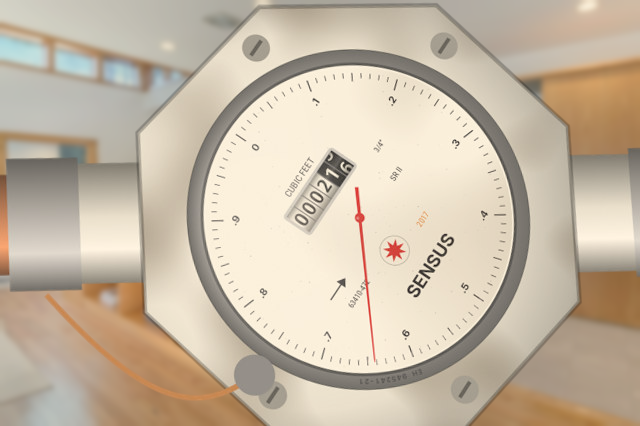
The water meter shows 215.64 ft³
